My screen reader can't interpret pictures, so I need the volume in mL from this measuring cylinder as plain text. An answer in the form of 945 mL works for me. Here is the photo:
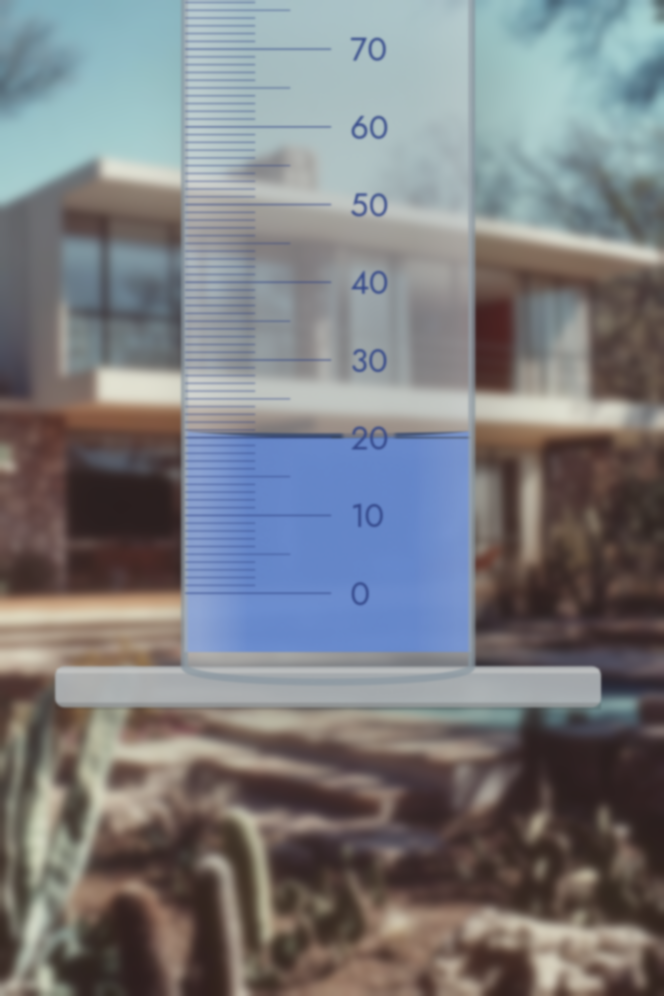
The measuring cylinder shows 20 mL
